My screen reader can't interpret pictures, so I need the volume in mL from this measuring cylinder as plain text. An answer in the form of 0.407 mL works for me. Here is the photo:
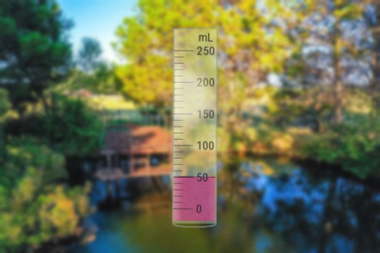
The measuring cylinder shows 50 mL
